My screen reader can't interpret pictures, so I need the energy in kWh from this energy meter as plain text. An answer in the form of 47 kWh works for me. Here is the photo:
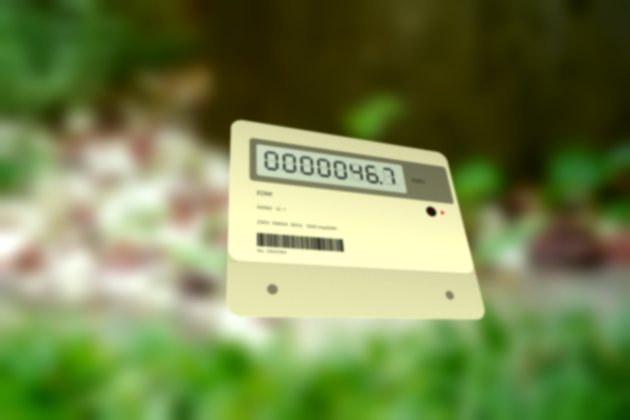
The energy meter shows 46.7 kWh
